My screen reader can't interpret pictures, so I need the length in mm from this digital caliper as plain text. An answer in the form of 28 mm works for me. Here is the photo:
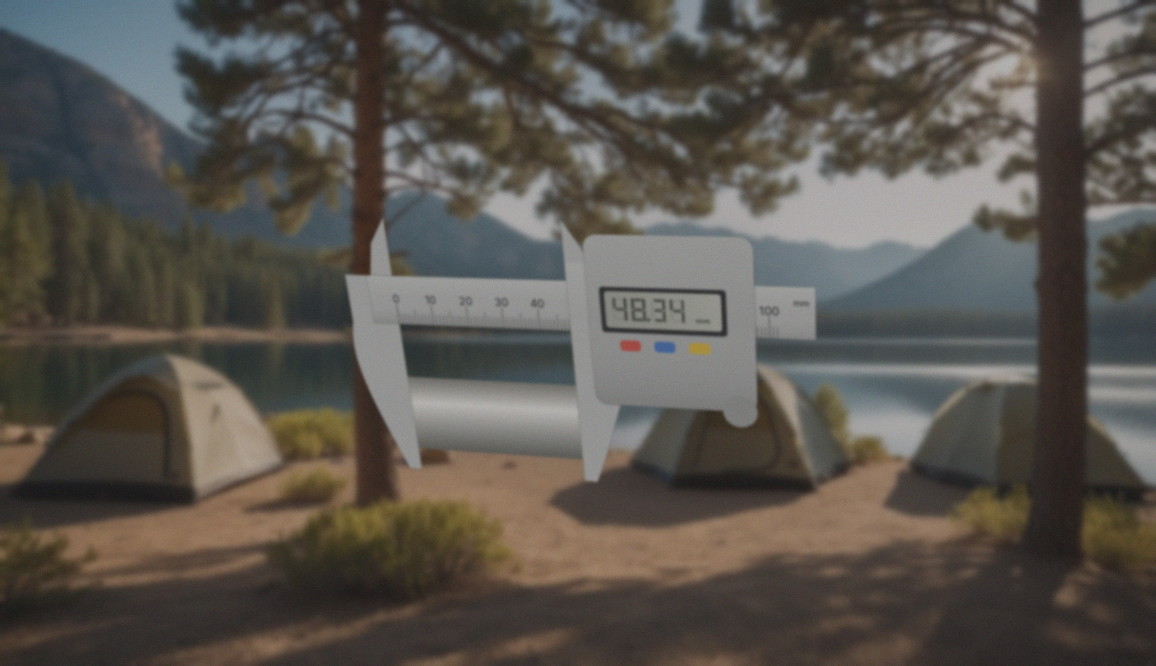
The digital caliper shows 48.34 mm
